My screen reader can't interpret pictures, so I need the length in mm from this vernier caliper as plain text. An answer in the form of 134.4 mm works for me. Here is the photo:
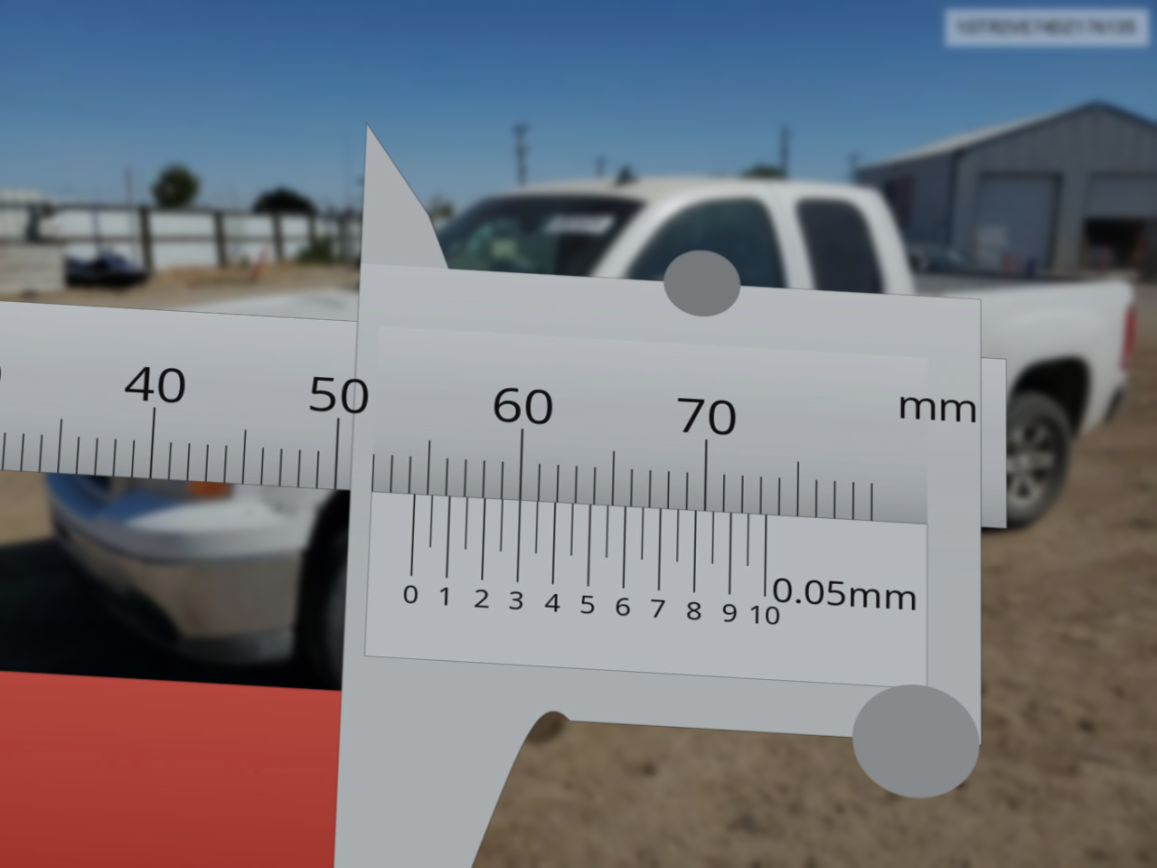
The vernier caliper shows 54.3 mm
